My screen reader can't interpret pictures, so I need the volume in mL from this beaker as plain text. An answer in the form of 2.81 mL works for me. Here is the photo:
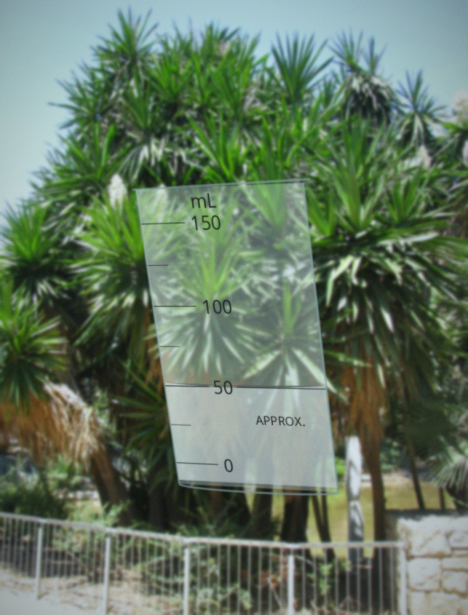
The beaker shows 50 mL
